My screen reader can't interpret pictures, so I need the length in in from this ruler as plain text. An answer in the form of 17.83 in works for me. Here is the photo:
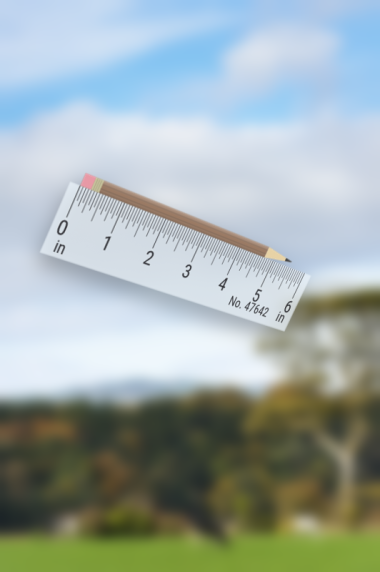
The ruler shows 5.5 in
